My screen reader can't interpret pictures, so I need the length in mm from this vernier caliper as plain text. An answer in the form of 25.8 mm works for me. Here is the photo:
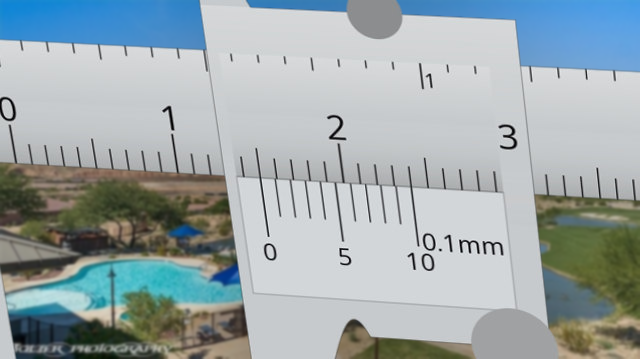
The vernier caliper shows 15.0 mm
